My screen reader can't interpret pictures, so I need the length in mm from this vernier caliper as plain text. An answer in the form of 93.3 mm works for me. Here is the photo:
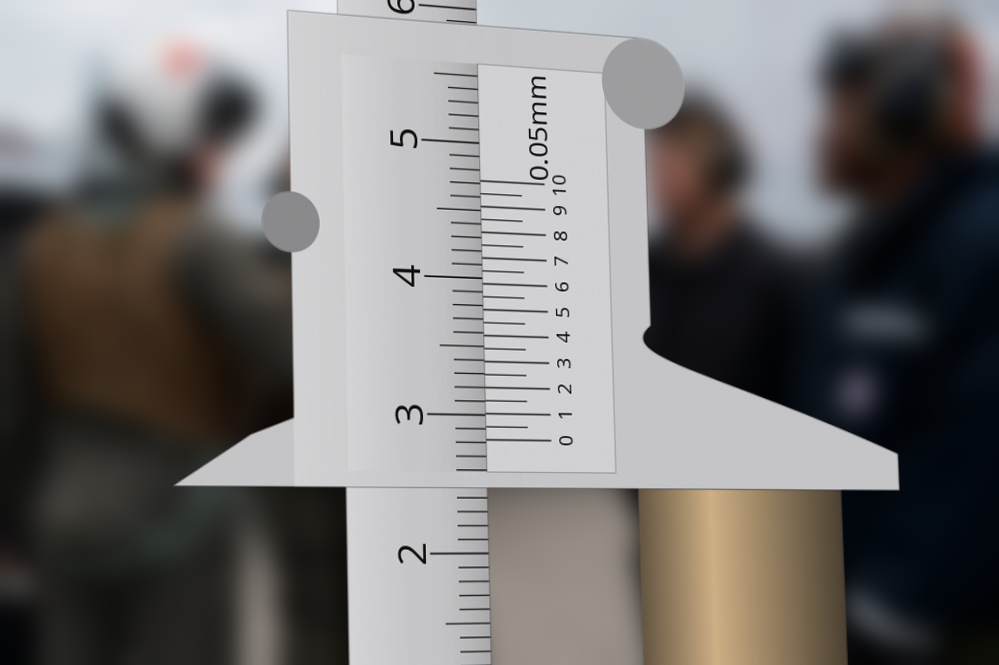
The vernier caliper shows 28.2 mm
